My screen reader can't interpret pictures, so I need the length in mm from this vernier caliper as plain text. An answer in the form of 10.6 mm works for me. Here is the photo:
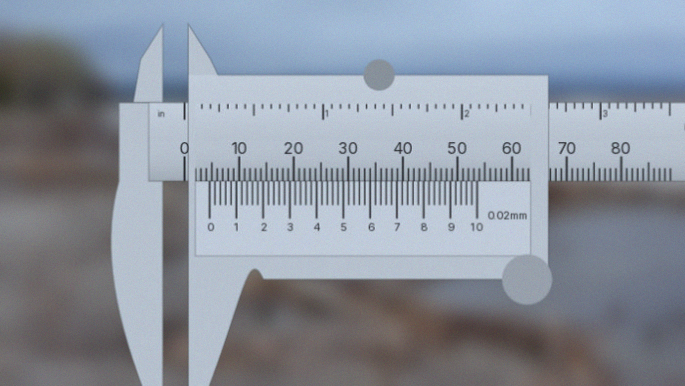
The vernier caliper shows 4.6 mm
